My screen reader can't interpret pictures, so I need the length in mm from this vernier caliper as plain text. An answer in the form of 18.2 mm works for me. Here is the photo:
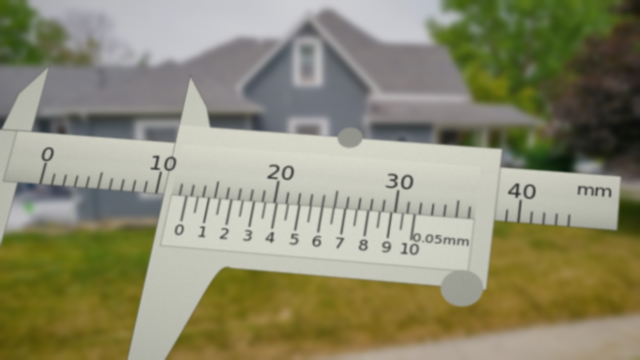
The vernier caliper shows 12.6 mm
